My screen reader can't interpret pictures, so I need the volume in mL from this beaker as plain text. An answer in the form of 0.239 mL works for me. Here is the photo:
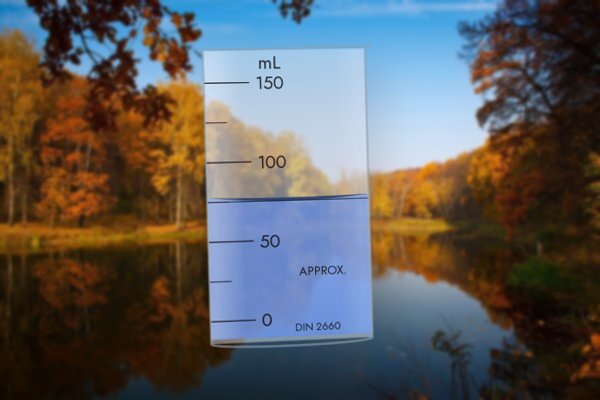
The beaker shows 75 mL
